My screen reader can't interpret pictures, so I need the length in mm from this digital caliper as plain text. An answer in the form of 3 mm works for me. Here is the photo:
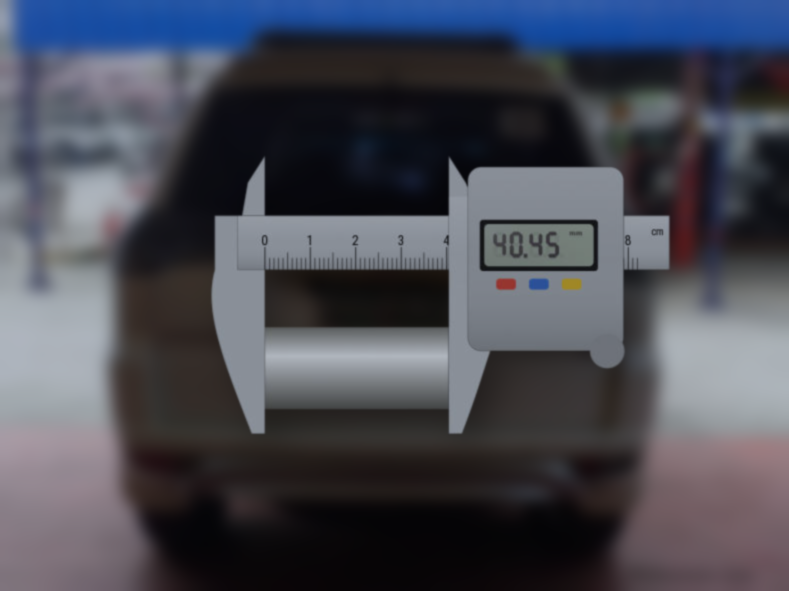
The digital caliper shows 40.45 mm
